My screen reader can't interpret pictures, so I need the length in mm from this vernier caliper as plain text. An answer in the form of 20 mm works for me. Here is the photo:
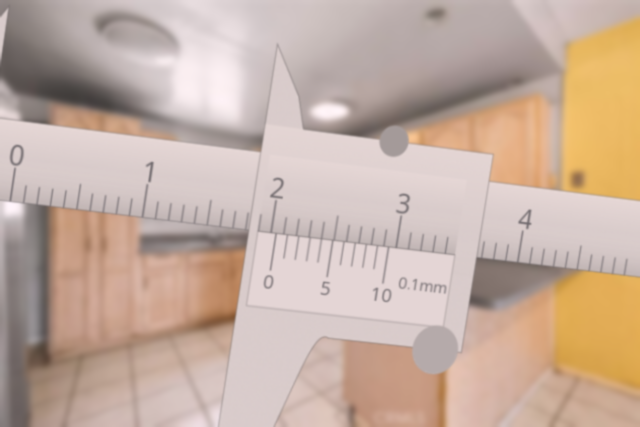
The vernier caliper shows 20.4 mm
